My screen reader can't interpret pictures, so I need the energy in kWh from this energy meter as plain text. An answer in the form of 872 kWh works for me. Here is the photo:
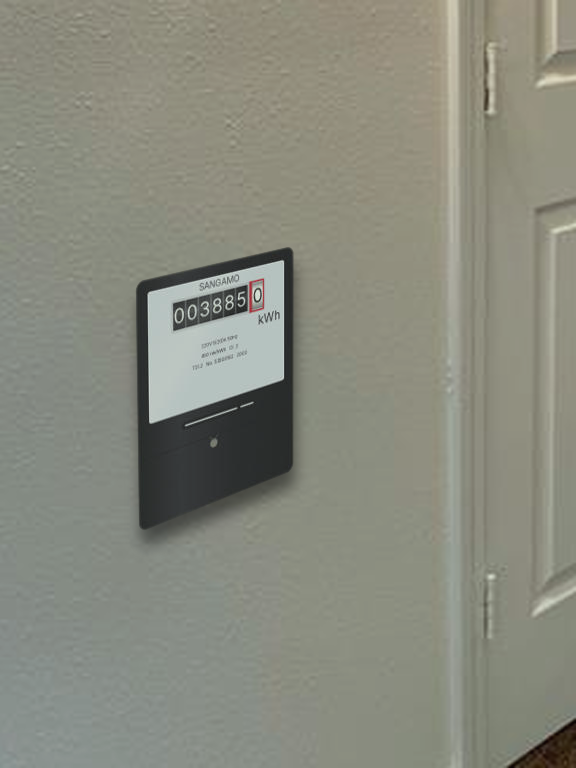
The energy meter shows 3885.0 kWh
